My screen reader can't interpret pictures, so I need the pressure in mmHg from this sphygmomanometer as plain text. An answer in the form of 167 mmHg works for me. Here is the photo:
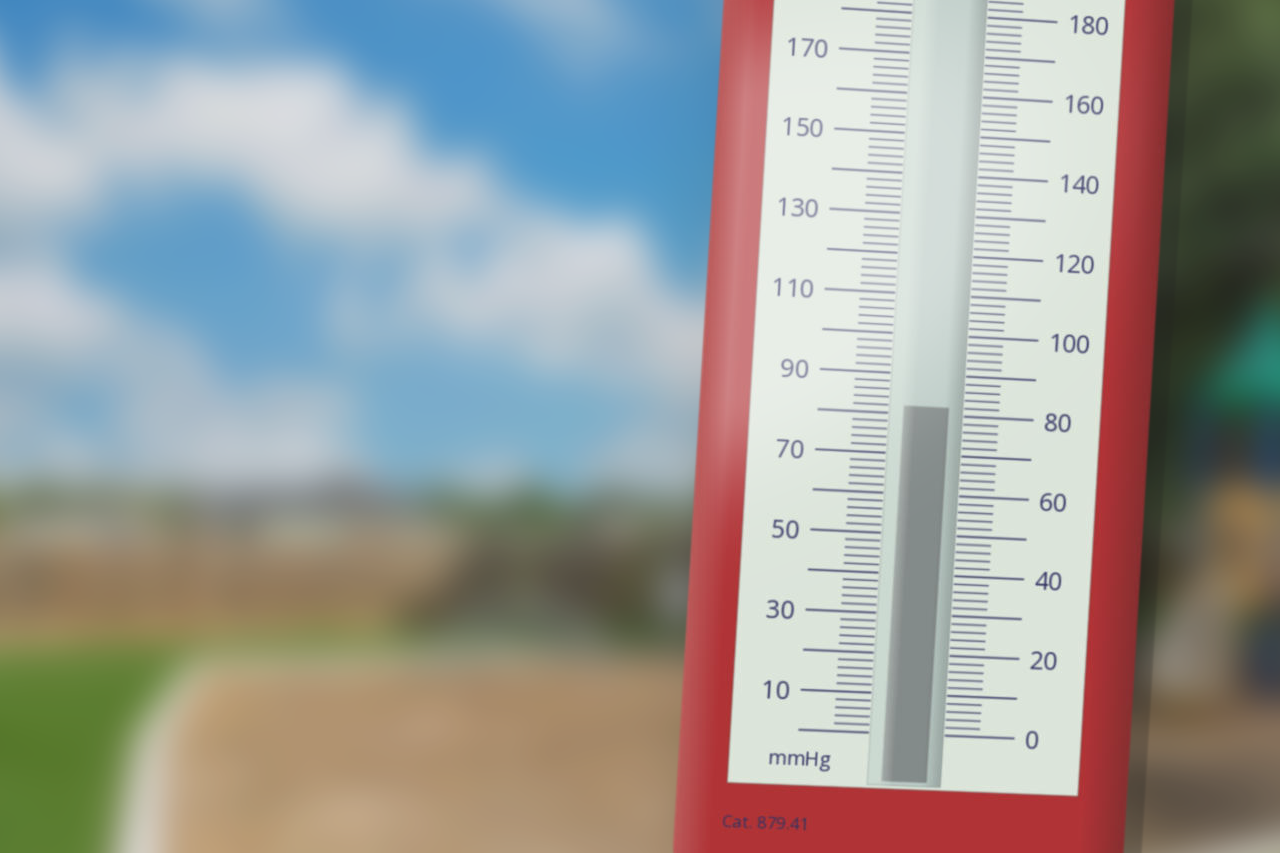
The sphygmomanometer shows 82 mmHg
